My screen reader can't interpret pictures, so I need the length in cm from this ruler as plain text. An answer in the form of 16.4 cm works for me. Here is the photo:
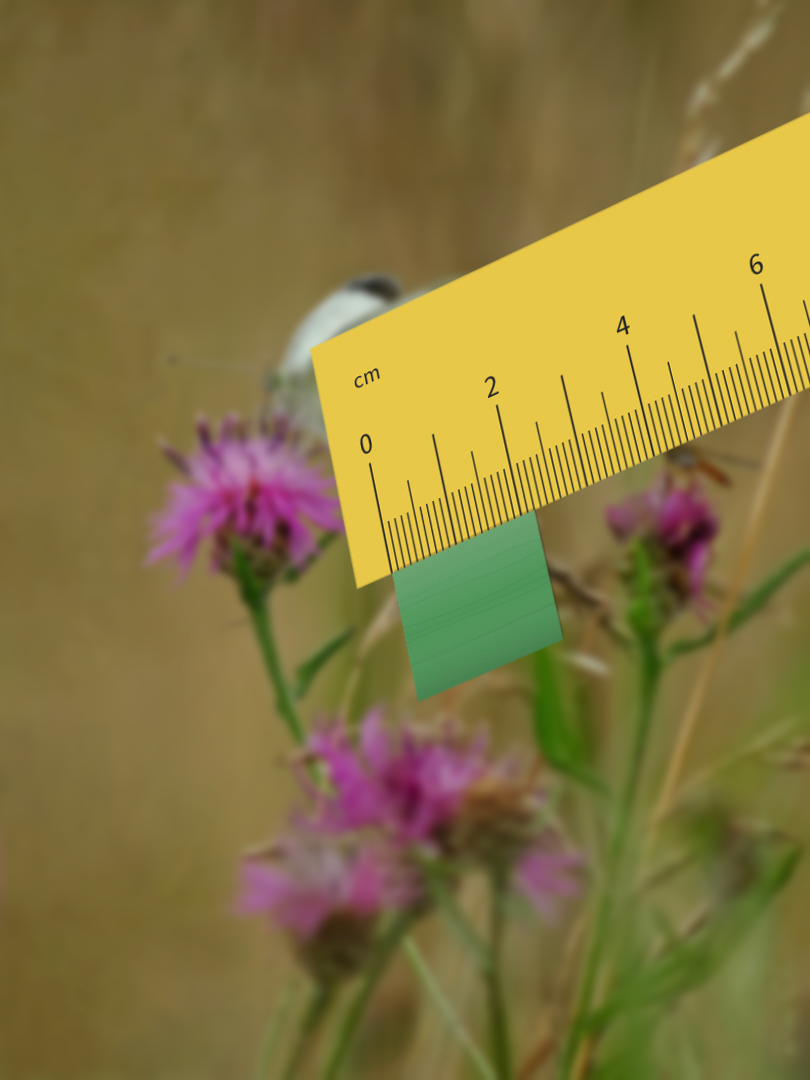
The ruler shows 2.2 cm
